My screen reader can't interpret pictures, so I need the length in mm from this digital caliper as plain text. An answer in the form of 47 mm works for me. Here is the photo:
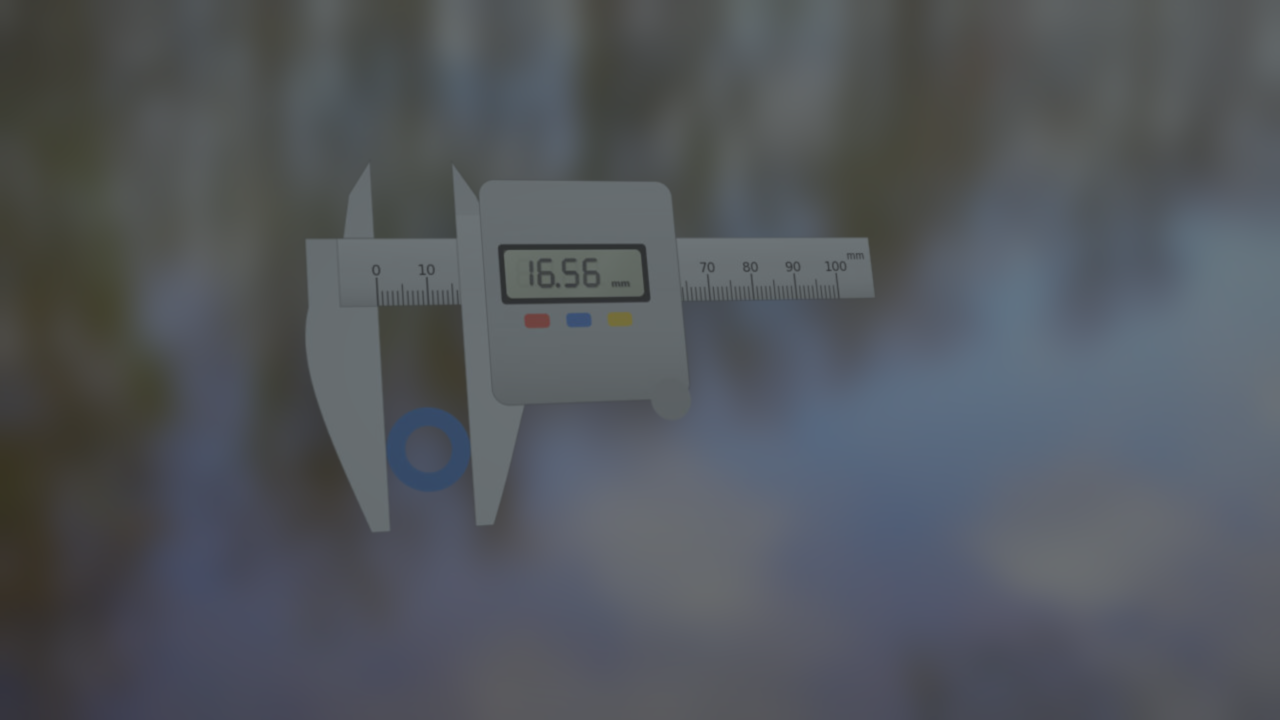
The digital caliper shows 16.56 mm
